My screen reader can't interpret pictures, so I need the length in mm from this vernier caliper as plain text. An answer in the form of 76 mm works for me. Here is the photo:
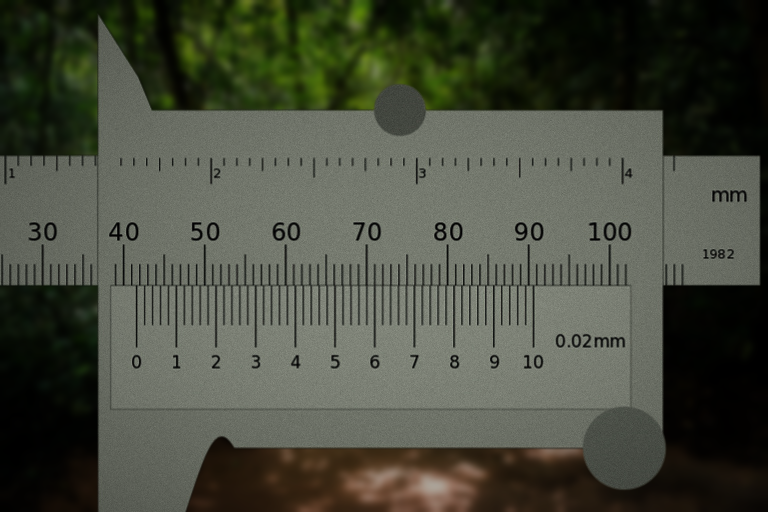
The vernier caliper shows 41.6 mm
